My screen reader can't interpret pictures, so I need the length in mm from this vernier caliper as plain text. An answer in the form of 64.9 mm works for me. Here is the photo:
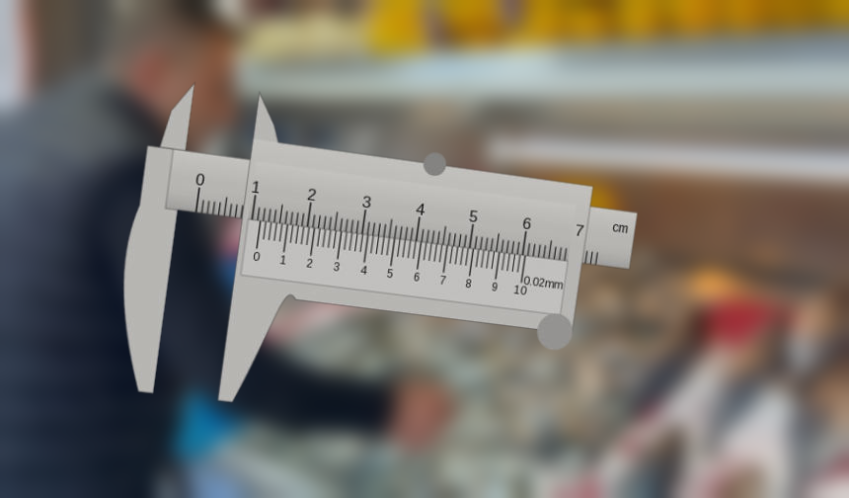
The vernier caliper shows 11.5 mm
